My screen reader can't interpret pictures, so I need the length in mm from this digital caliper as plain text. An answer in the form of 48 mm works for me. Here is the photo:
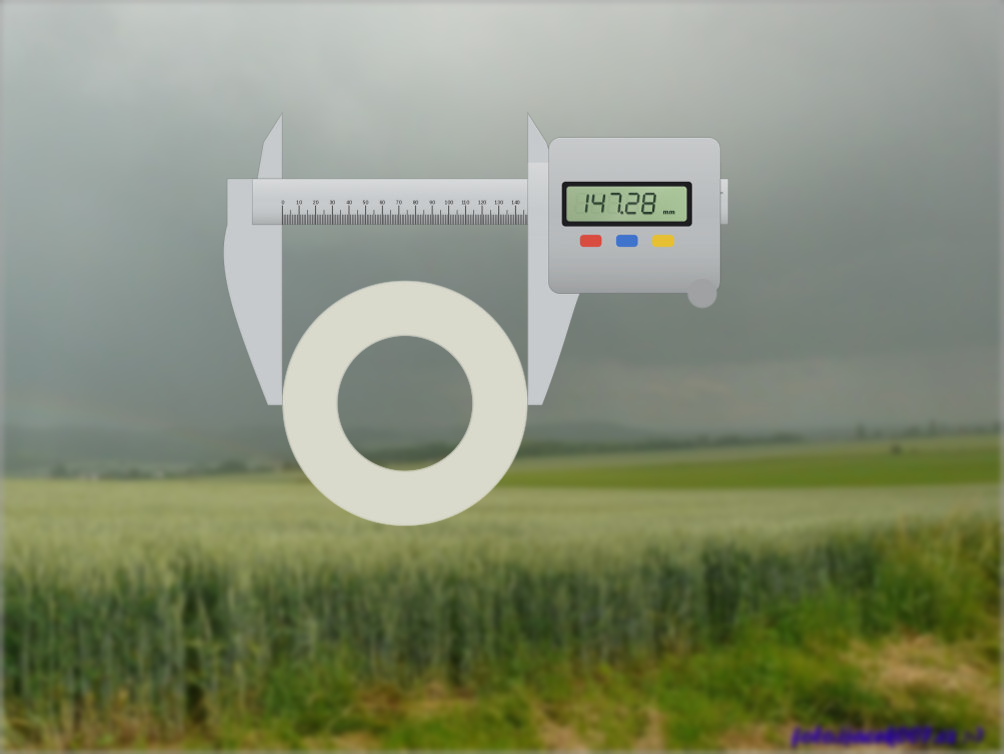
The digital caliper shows 147.28 mm
